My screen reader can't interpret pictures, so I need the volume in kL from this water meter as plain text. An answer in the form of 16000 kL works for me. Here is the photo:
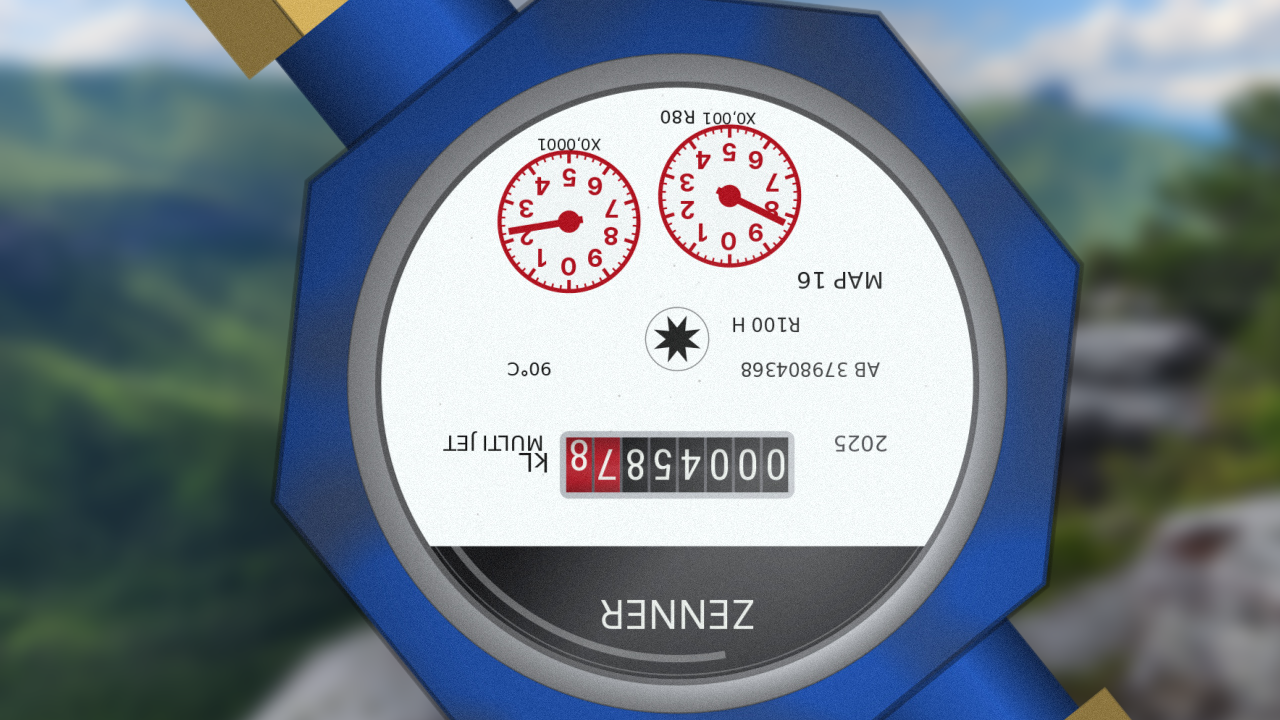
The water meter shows 458.7782 kL
